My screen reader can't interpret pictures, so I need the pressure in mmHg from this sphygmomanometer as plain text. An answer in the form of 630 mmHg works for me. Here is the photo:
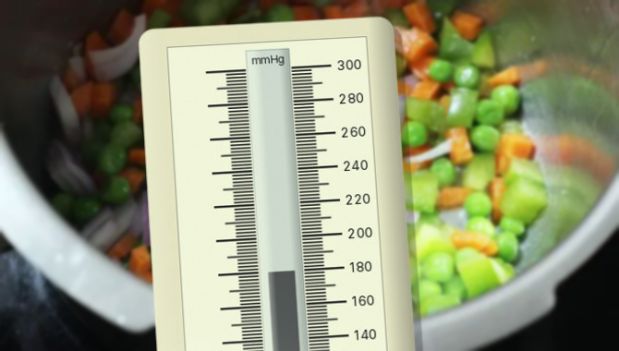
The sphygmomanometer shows 180 mmHg
